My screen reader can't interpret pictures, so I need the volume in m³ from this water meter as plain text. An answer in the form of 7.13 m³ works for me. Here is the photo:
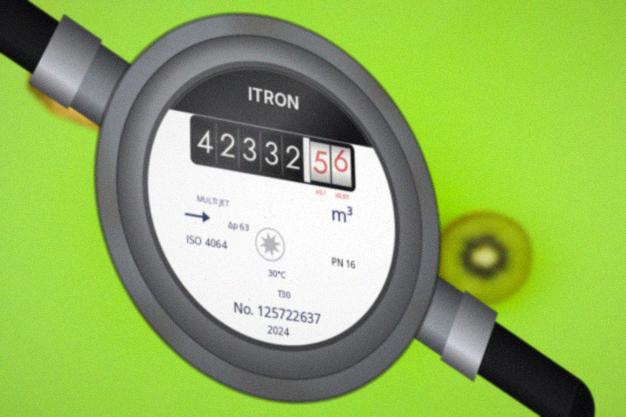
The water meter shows 42332.56 m³
